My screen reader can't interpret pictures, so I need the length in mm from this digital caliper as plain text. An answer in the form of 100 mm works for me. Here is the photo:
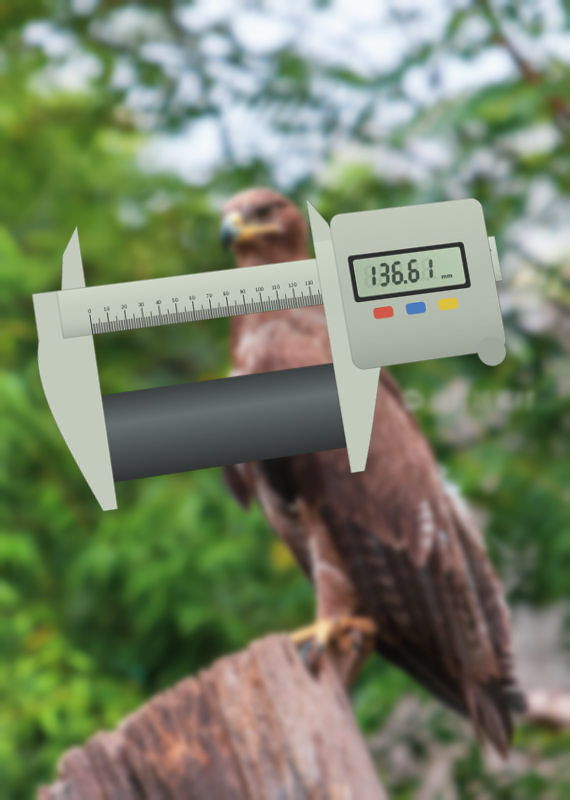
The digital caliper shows 136.61 mm
